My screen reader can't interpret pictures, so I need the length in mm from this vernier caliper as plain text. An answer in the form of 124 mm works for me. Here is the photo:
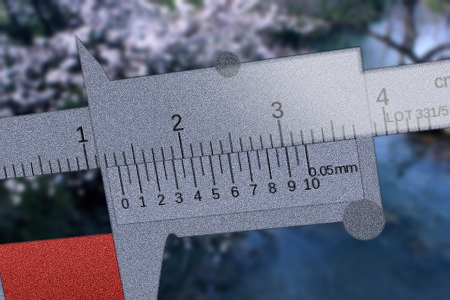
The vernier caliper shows 13.2 mm
